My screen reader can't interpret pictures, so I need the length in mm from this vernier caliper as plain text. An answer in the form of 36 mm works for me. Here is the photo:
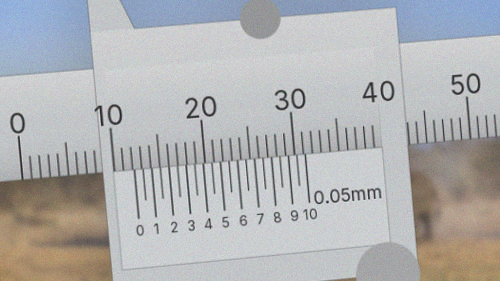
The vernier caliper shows 12.2 mm
